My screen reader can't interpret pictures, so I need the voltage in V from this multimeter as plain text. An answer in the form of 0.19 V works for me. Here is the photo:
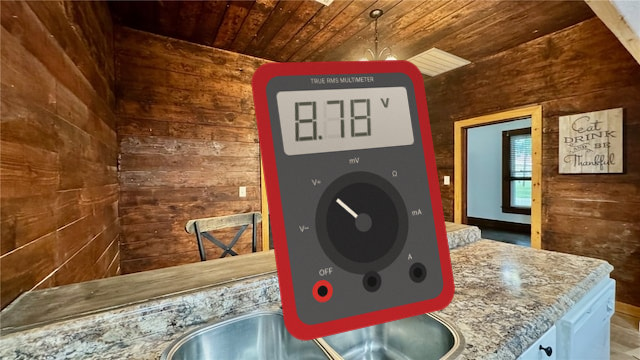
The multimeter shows 8.78 V
